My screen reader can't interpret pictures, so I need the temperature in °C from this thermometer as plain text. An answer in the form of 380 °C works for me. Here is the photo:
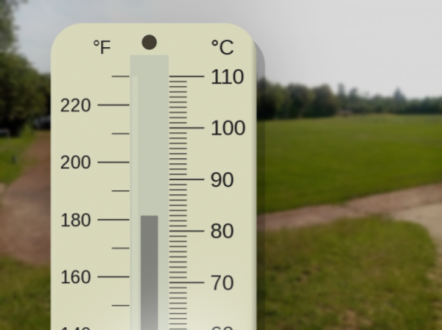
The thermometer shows 83 °C
